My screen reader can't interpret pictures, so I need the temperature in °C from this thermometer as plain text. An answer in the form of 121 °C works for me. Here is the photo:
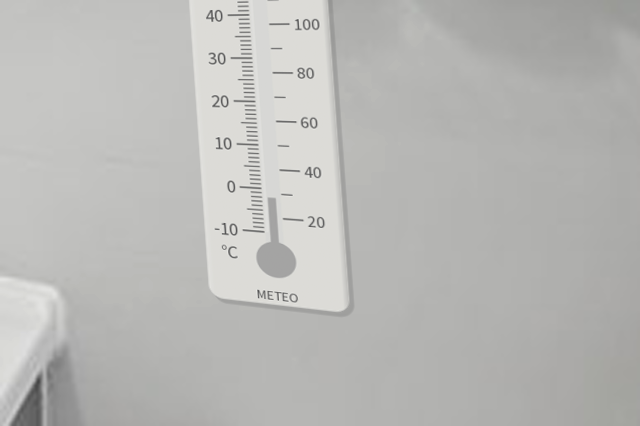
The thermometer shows -2 °C
